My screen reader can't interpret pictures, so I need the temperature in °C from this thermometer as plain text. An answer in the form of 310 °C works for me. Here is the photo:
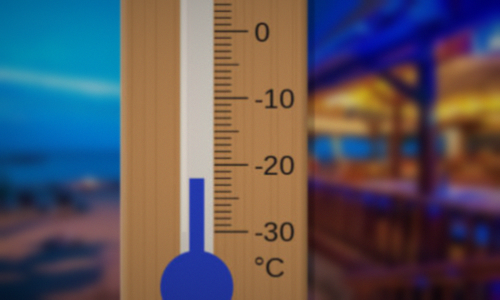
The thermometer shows -22 °C
